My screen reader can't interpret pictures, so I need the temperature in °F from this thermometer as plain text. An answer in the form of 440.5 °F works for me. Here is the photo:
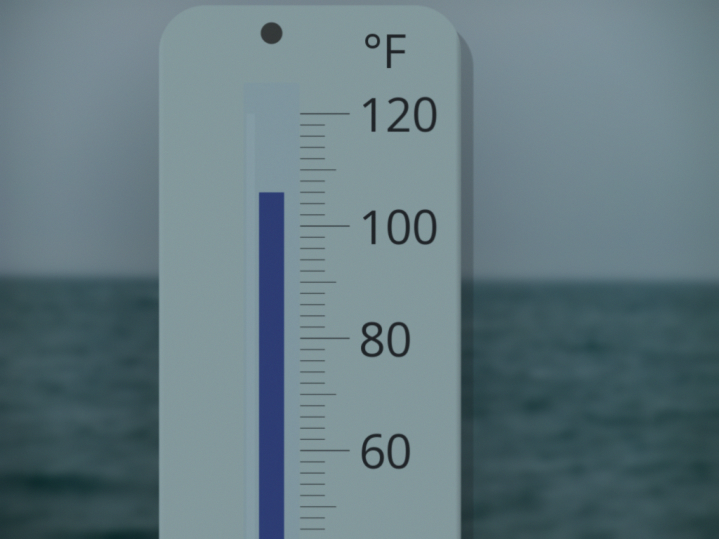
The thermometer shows 106 °F
